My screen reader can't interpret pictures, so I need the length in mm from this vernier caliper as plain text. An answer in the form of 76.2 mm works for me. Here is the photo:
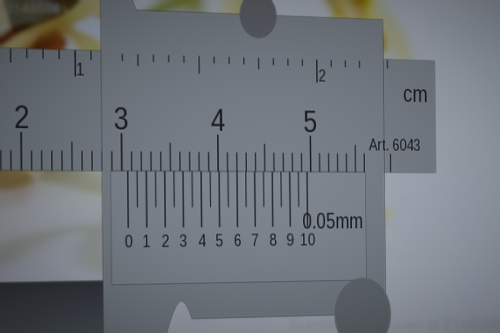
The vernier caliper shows 30.6 mm
